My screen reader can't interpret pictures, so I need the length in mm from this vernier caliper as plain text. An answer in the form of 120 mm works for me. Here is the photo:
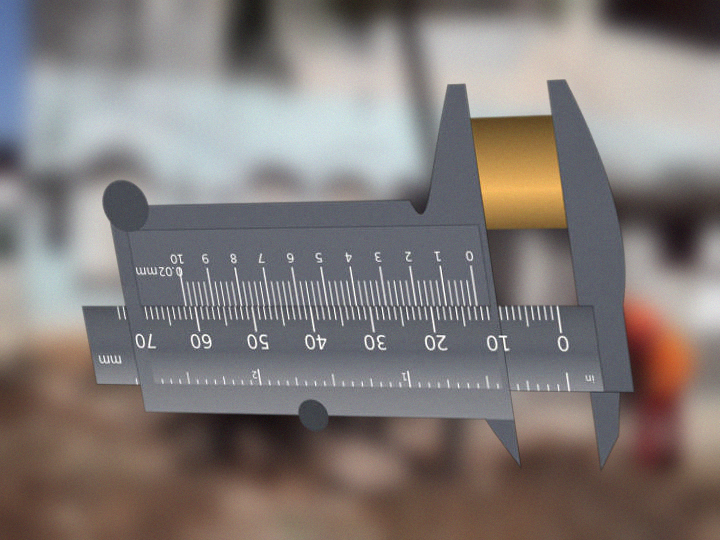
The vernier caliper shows 12.6 mm
